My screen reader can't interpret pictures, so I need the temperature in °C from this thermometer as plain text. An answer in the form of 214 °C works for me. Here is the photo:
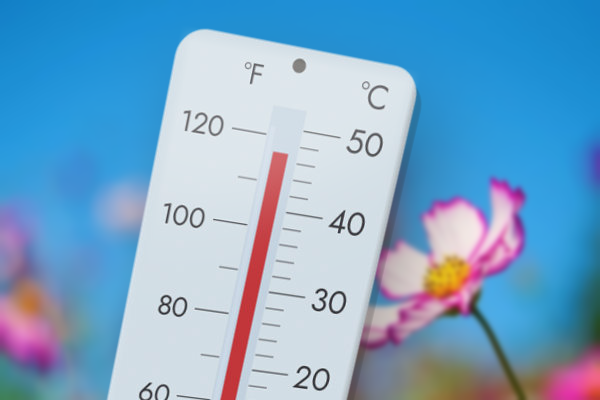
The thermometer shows 47 °C
